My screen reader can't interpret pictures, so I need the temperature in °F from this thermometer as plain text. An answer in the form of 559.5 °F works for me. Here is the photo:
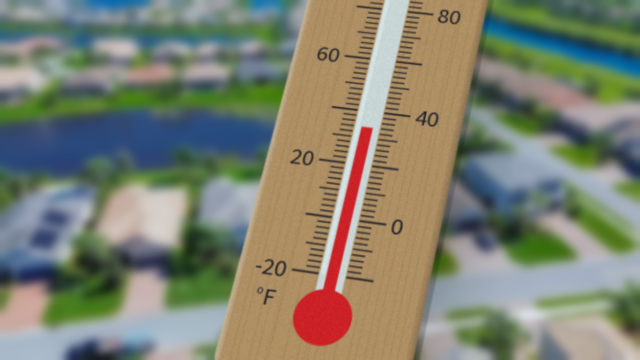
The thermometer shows 34 °F
